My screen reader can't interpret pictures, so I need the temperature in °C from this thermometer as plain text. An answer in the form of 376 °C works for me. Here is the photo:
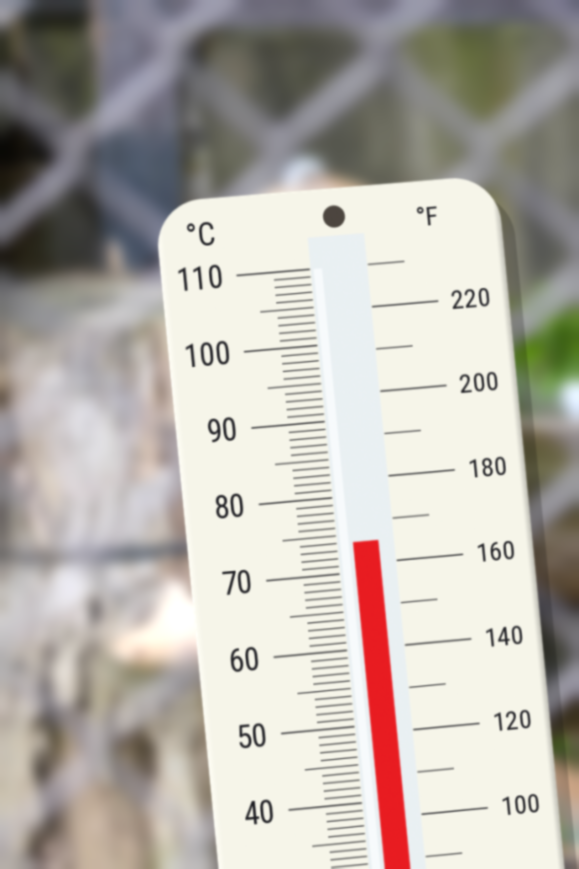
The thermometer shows 74 °C
